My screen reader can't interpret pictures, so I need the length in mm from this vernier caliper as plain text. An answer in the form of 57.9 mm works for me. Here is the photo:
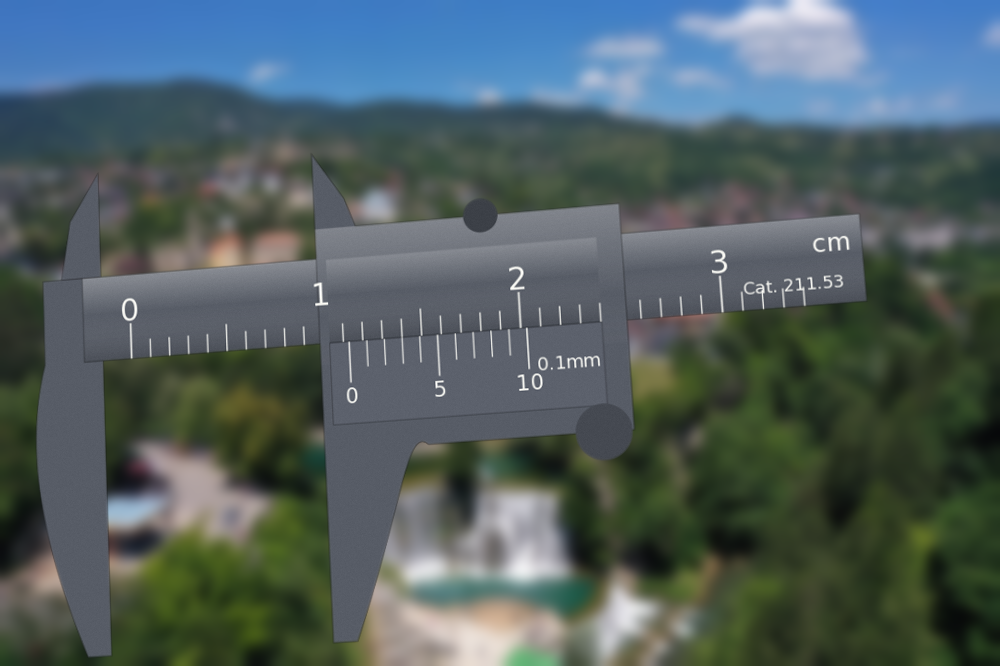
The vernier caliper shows 11.3 mm
